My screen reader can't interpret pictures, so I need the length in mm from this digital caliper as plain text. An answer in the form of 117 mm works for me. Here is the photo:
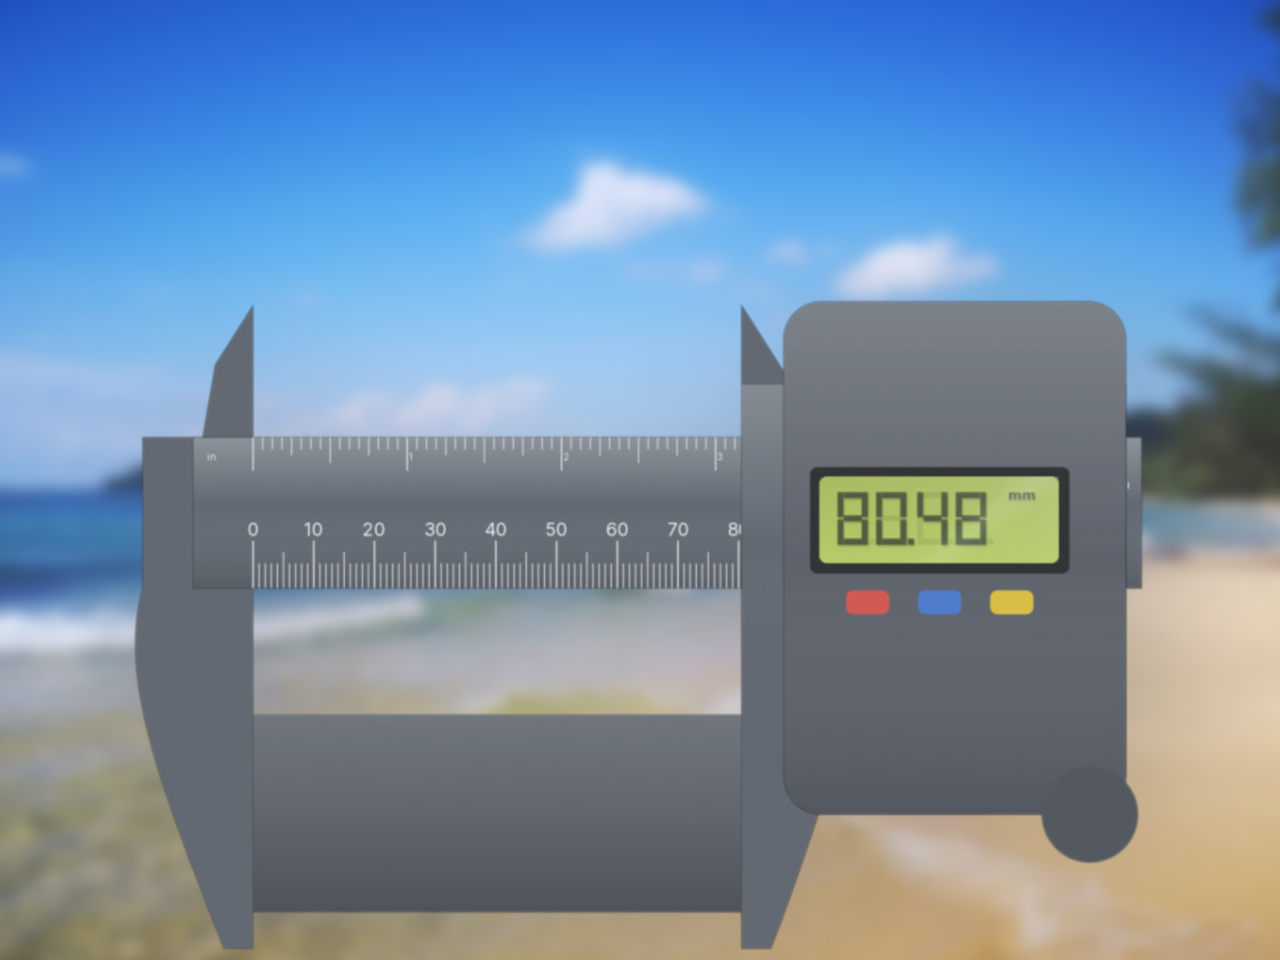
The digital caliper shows 80.48 mm
